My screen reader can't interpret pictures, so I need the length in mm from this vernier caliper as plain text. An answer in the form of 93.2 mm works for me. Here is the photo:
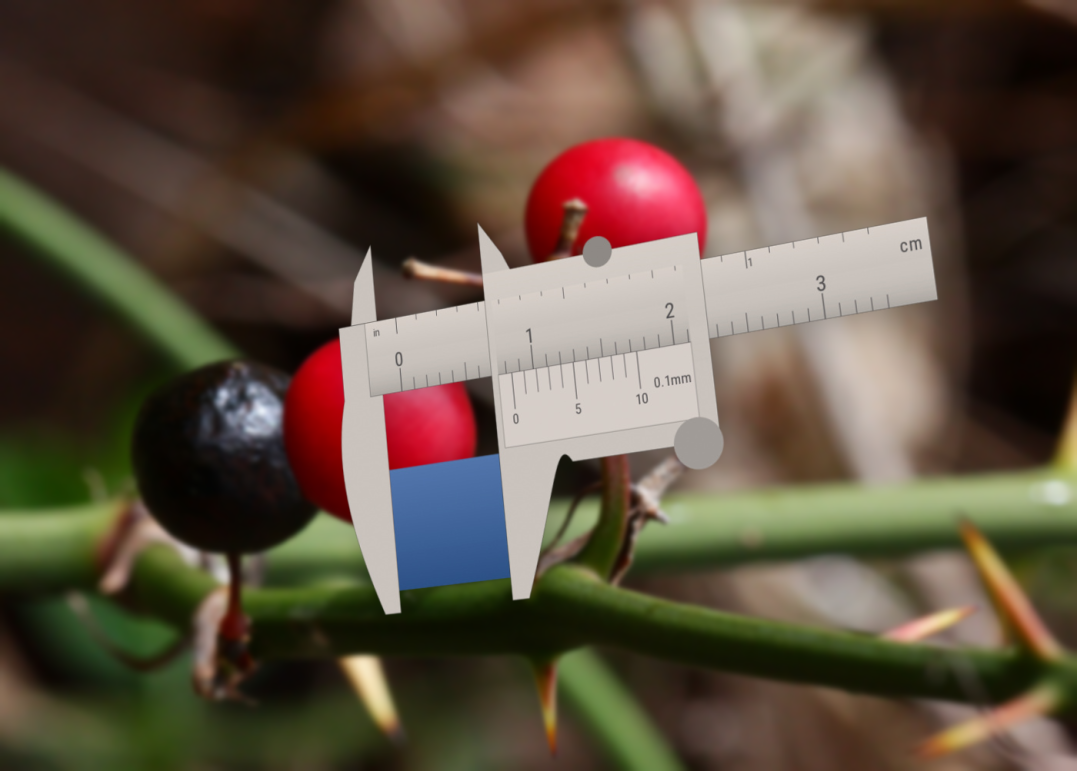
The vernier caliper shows 8.4 mm
